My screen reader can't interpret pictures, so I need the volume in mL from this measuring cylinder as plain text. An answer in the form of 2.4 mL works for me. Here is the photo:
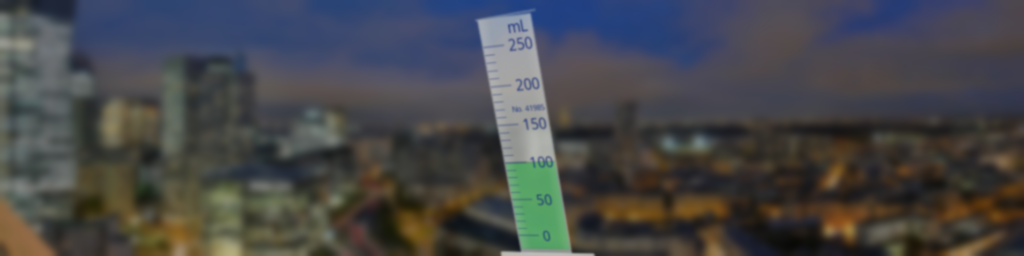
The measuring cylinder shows 100 mL
